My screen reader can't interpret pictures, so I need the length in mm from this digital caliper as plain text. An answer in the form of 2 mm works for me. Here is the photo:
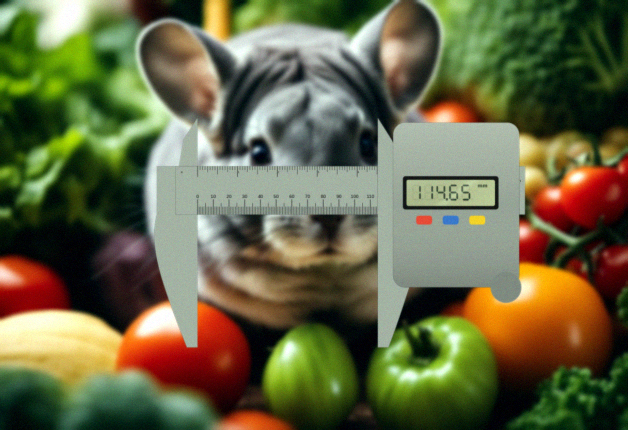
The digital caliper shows 114.65 mm
